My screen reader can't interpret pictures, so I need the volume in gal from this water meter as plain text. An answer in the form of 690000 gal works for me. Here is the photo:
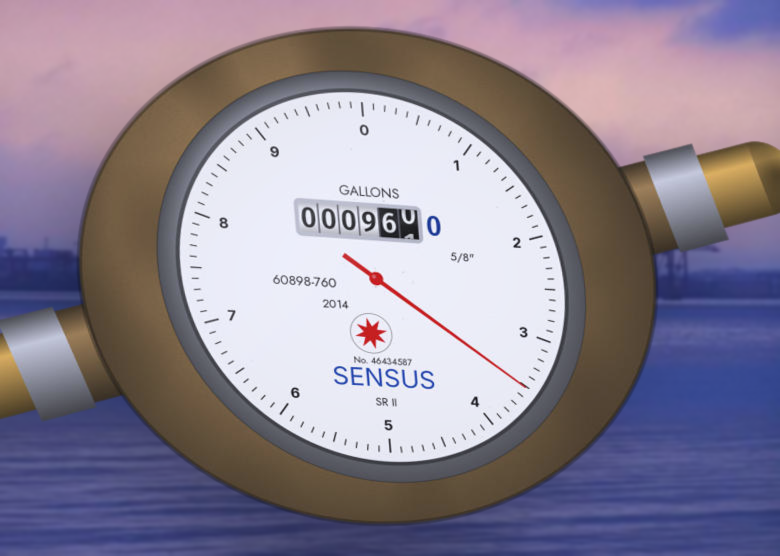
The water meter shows 9603.5 gal
